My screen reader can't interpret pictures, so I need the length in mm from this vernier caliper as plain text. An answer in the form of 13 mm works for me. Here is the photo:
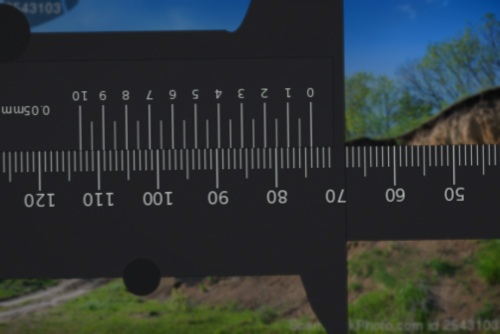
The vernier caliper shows 74.0 mm
